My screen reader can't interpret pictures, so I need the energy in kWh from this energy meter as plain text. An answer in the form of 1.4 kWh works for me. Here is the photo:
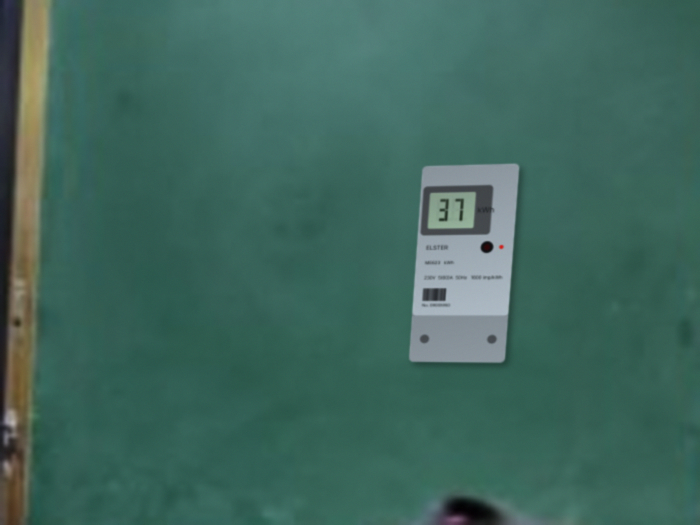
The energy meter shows 37 kWh
